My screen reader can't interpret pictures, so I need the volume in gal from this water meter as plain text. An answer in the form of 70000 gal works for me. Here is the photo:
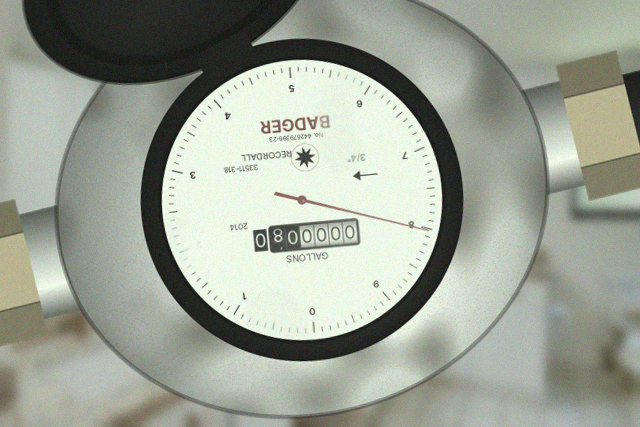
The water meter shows 78.0 gal
